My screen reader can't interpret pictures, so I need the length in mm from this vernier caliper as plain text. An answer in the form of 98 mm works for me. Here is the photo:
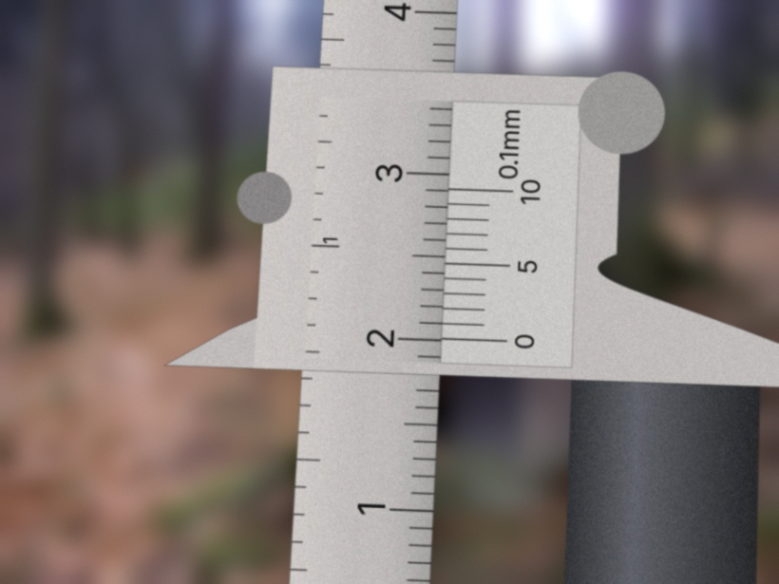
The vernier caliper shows 20.1 mm
